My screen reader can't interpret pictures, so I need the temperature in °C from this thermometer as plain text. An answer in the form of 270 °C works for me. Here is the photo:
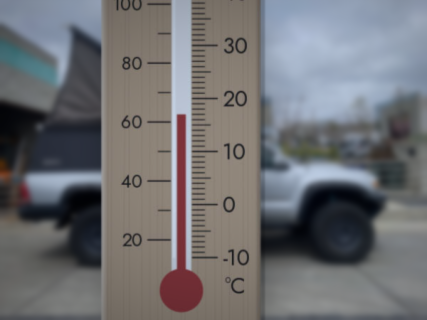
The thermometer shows 17 °C
